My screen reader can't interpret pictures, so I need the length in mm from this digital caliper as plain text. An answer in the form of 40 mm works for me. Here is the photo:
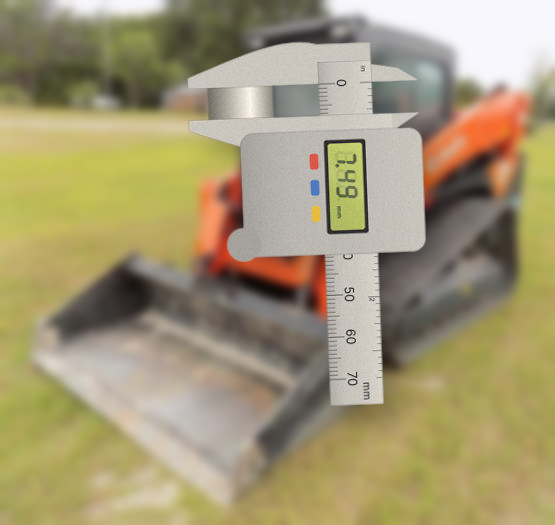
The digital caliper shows 7.49 mm
